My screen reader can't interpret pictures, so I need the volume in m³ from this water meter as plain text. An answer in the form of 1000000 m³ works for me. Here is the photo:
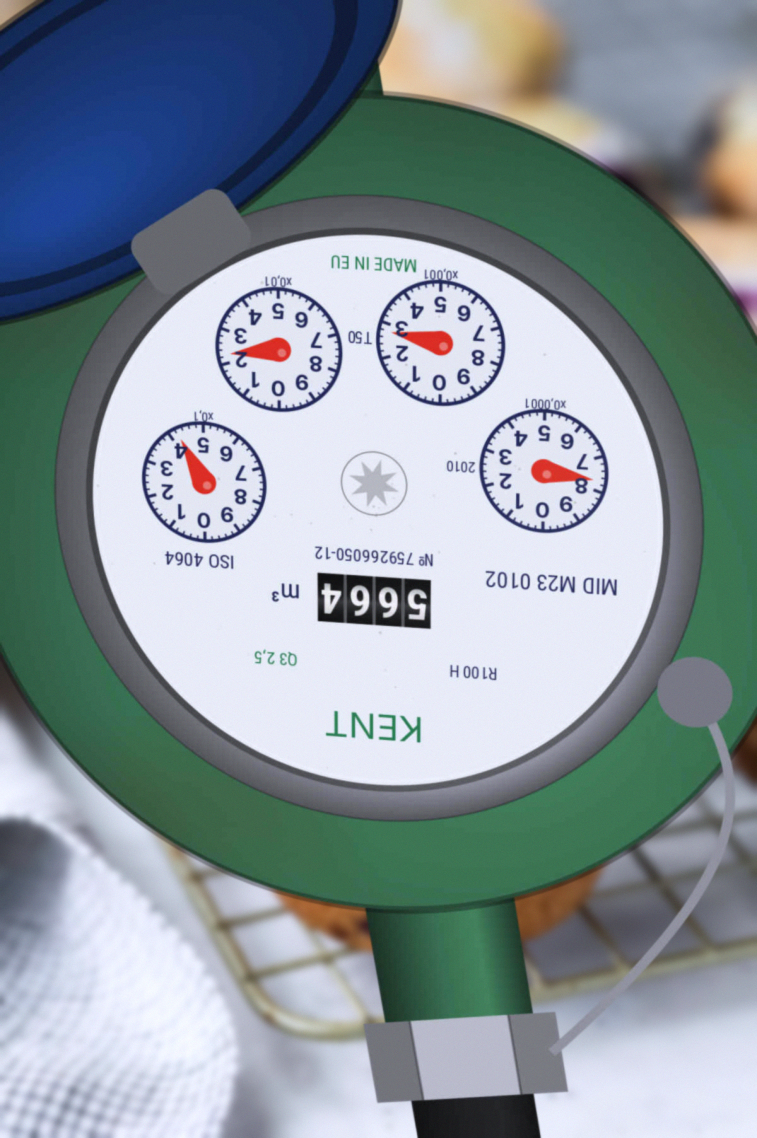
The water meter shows 5664.4227 m³
